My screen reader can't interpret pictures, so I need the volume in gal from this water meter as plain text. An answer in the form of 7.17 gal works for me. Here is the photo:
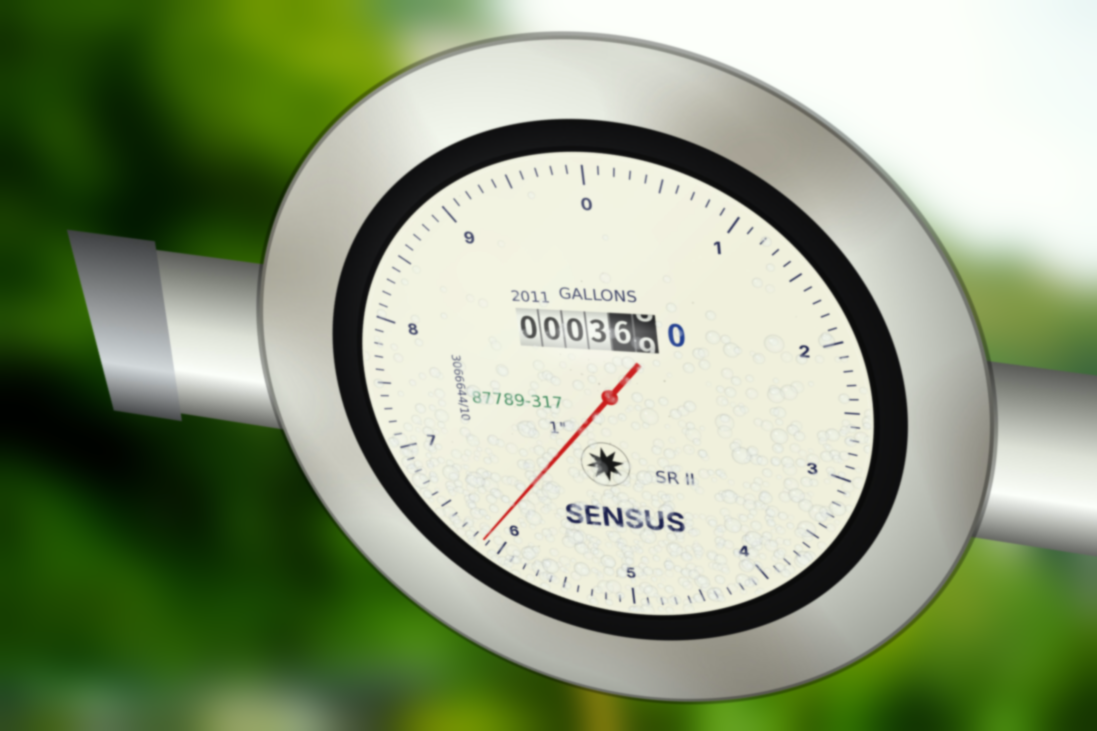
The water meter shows 3686.1 gal
